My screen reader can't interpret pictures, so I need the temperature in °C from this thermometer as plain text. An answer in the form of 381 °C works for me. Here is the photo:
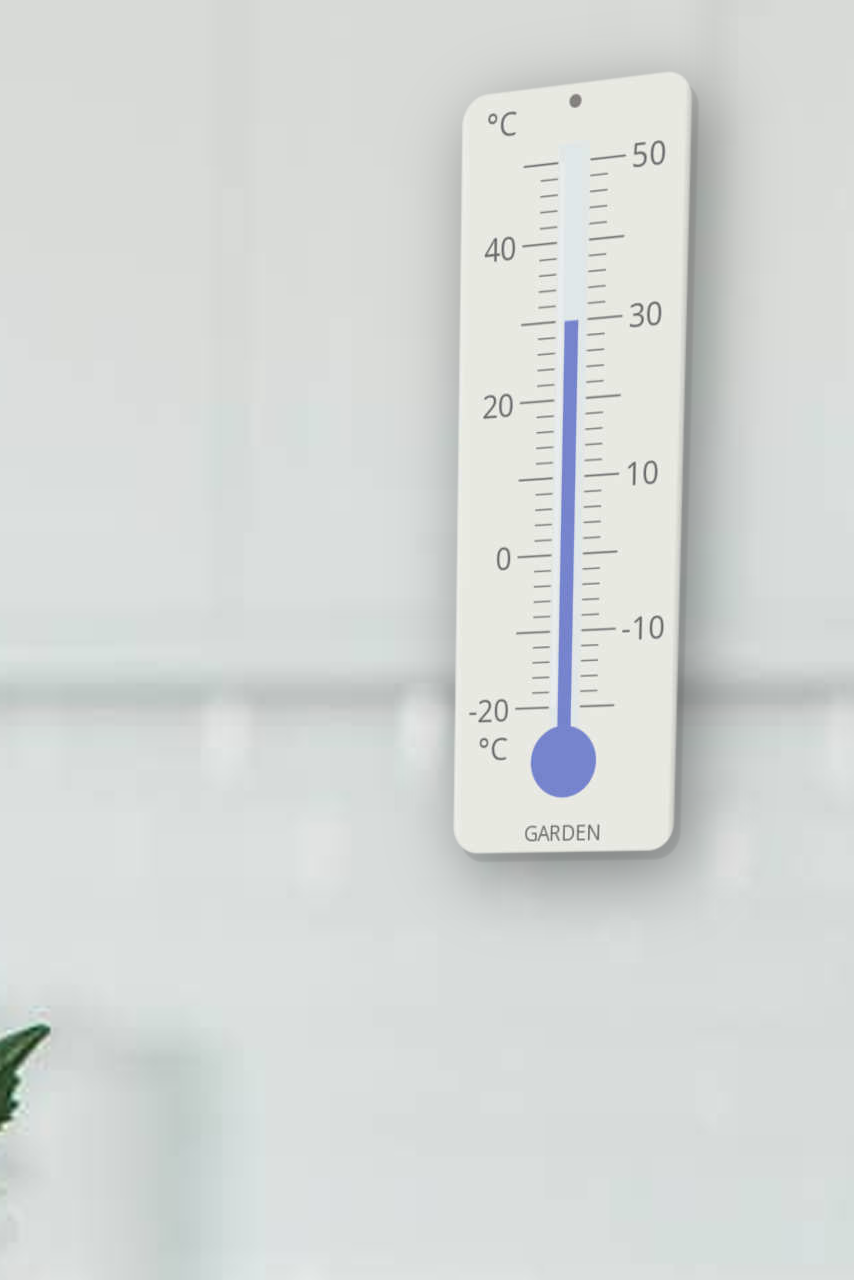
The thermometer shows 30 °C
